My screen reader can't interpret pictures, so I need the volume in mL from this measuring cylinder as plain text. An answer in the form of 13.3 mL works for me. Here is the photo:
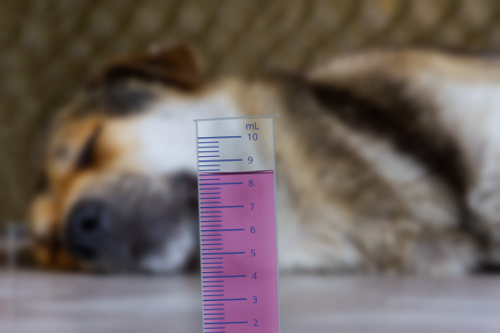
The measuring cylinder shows 8.4 mL
